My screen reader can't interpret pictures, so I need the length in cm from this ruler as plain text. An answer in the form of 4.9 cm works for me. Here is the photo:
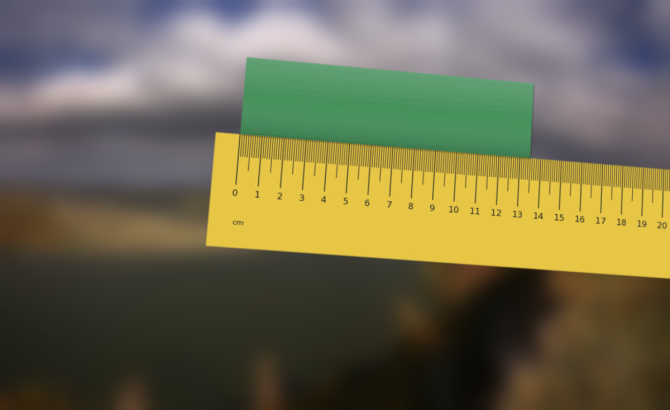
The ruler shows 13.5 cm
